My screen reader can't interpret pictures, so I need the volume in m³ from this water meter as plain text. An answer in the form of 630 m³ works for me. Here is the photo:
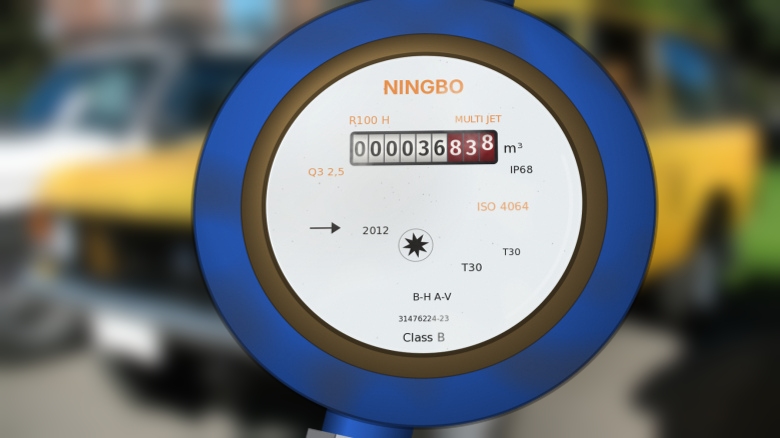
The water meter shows 36.838 m³
